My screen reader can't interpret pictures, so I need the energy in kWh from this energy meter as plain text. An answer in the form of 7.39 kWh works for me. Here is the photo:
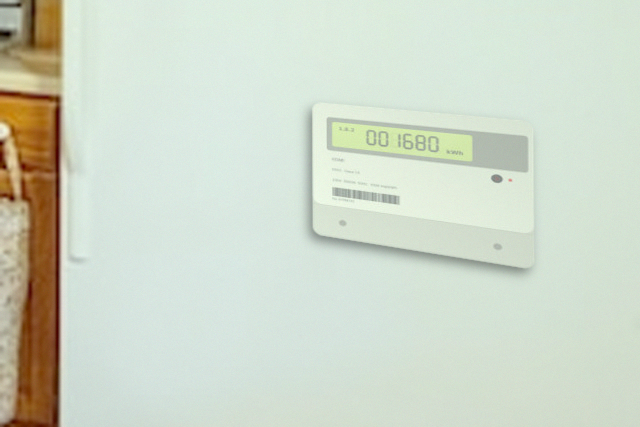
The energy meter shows 1680 kWh
